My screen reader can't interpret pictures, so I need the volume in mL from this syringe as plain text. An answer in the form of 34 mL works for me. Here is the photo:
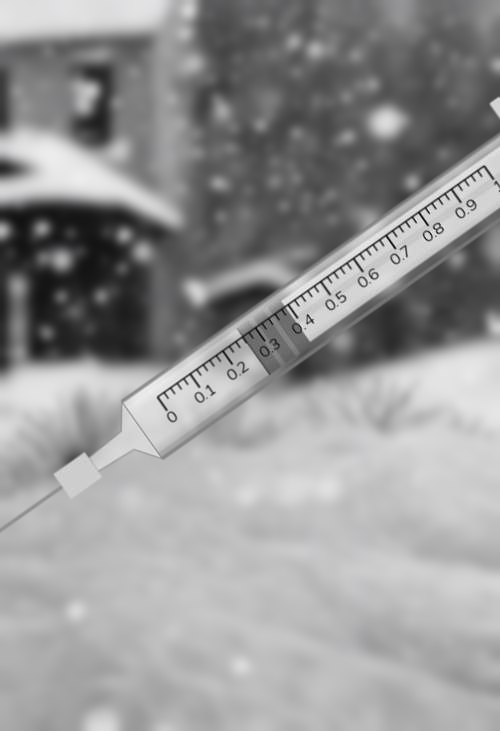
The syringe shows 0.26 mL
